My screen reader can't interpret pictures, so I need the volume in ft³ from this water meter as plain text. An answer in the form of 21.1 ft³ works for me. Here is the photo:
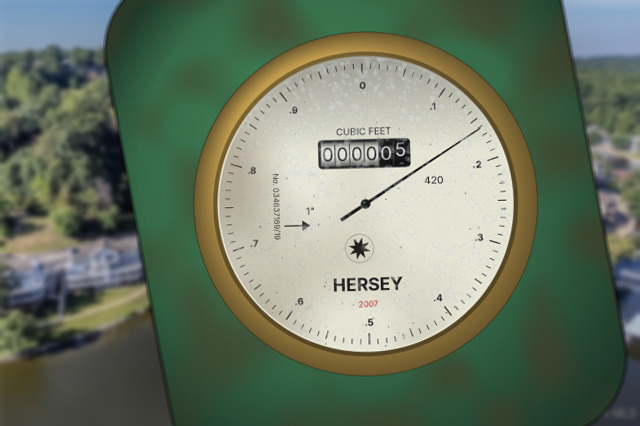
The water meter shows 5.16 ft³
